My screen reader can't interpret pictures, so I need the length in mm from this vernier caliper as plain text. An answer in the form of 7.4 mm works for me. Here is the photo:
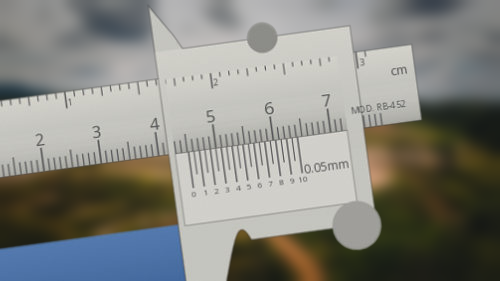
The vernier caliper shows 45.2 mm
